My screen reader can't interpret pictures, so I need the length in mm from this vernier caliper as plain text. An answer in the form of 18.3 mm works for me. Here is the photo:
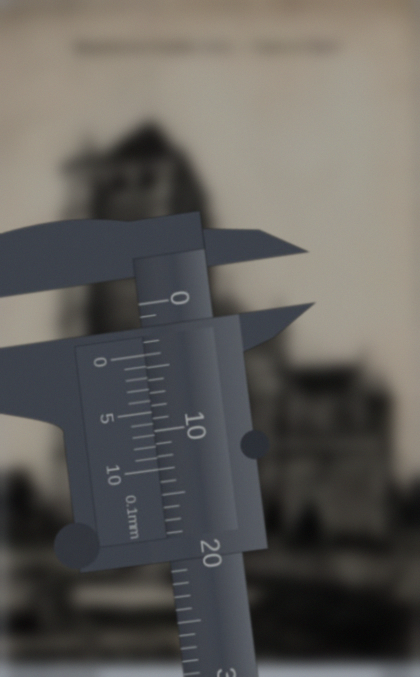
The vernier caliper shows 4.0 mm
